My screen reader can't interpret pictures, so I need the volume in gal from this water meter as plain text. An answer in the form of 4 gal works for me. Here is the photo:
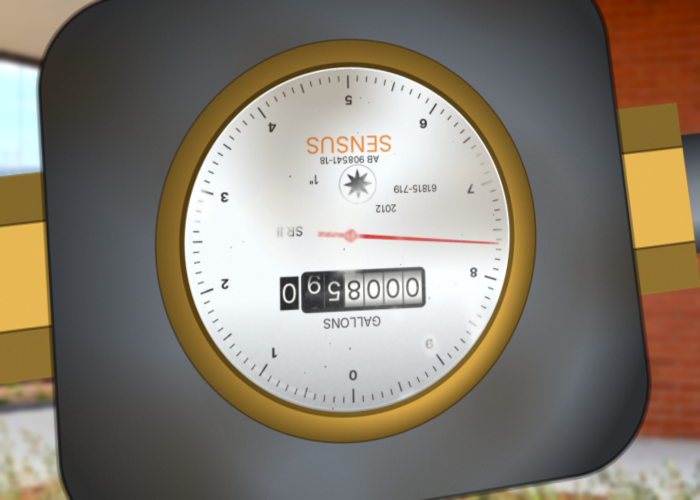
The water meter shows 8587.6 gal
